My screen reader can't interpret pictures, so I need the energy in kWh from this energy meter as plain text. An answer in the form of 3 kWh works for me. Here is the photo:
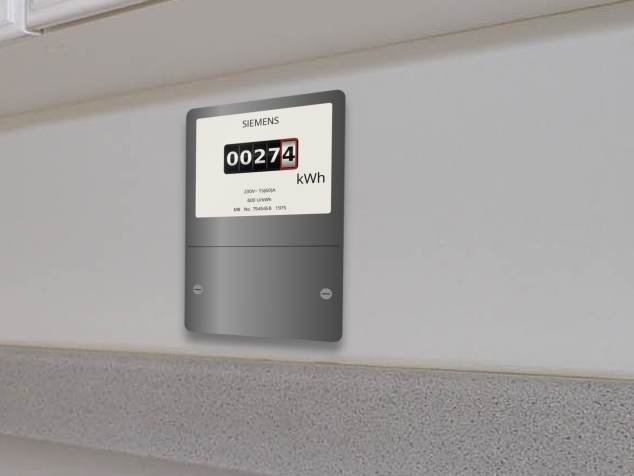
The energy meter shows 27.4 kWh
